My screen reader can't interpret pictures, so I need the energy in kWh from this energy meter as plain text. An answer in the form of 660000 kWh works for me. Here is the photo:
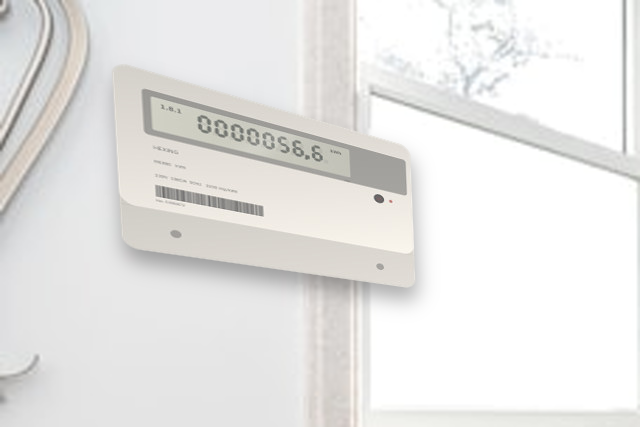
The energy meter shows 56.6 kWh
